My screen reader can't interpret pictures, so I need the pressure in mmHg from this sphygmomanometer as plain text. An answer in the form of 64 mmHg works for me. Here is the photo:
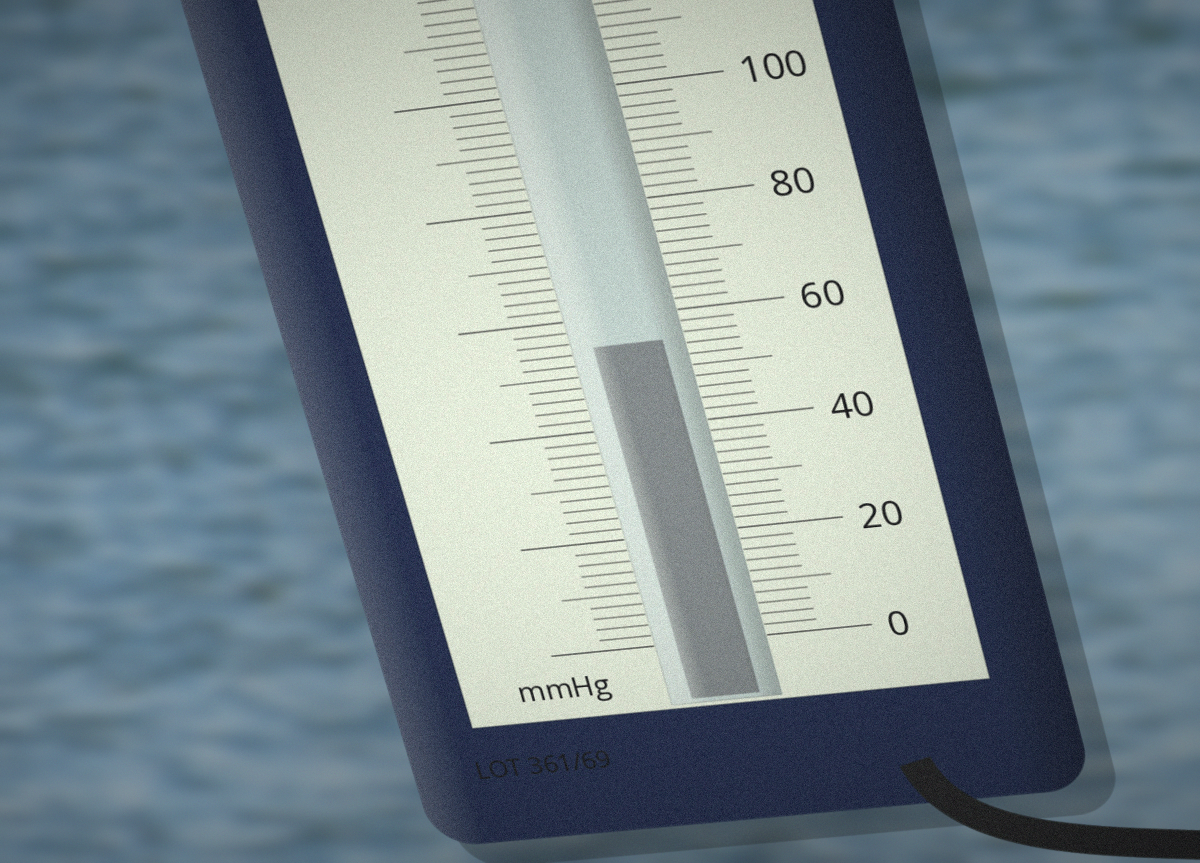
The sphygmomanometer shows 55 mmHg
